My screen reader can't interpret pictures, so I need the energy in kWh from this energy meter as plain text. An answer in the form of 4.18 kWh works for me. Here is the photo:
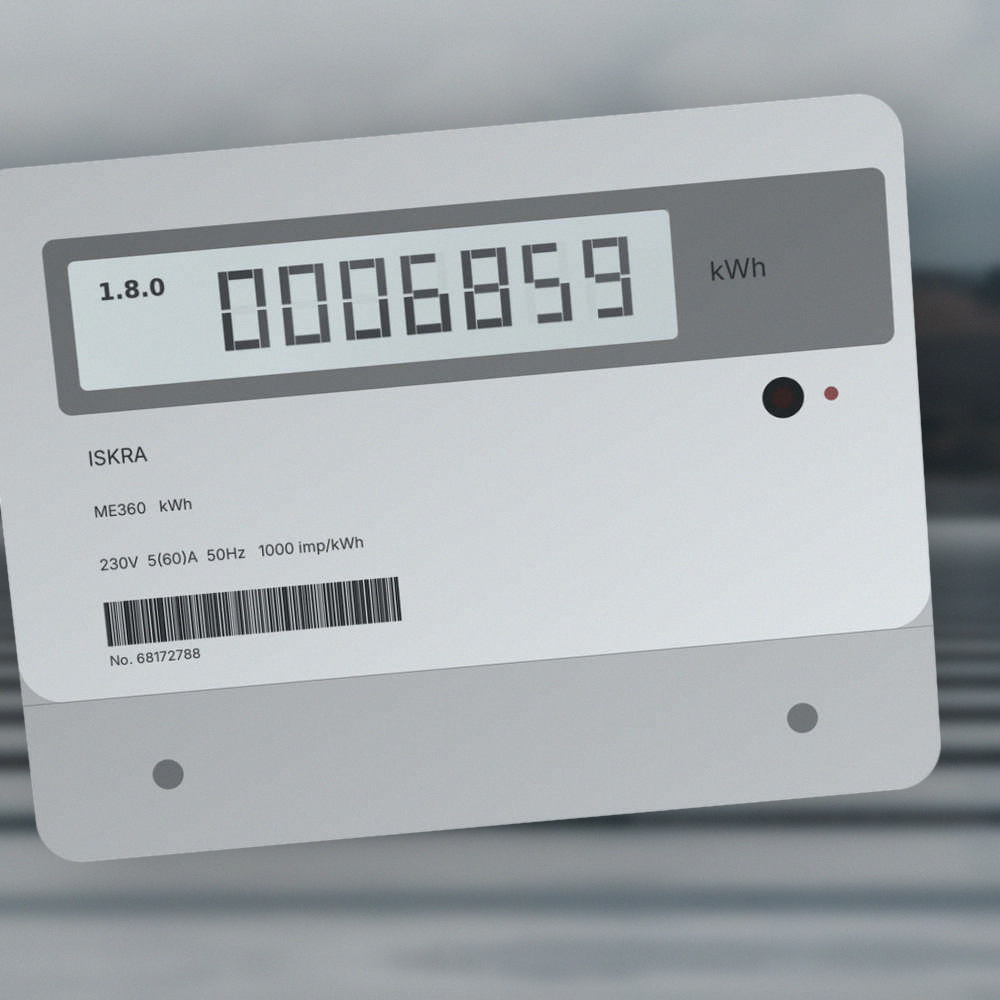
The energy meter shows 6859 kWh
